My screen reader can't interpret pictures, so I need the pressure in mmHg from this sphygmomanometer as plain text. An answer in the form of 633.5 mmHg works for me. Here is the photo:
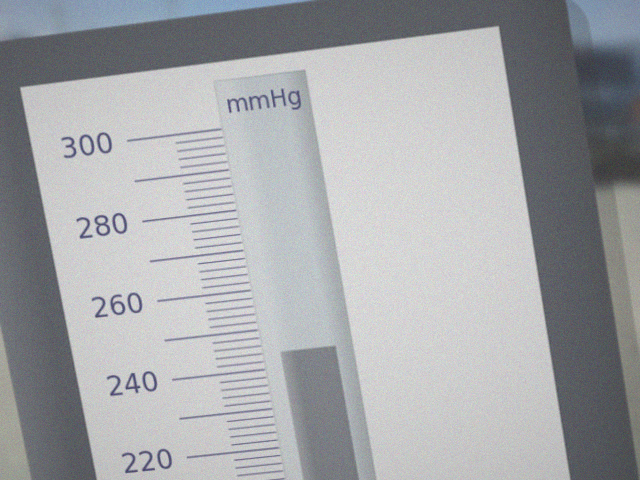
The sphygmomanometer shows 244 mmHg
